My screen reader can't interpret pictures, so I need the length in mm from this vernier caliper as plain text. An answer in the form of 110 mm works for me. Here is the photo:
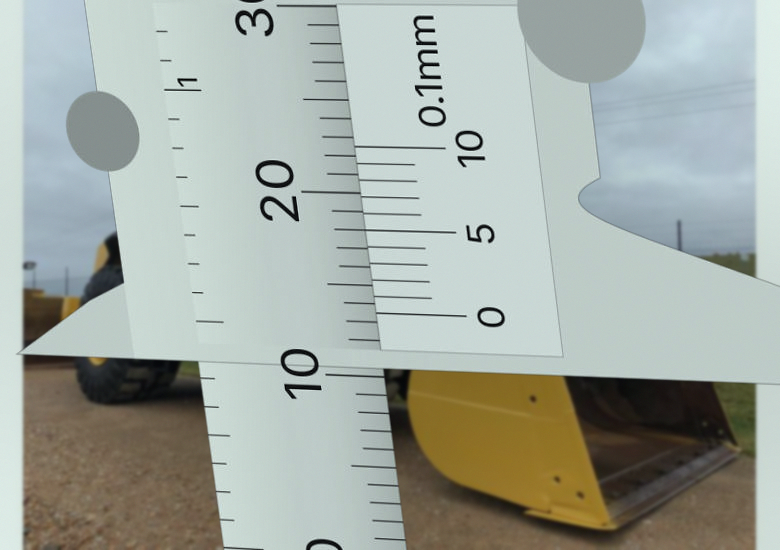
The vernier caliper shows 13.5 mm
